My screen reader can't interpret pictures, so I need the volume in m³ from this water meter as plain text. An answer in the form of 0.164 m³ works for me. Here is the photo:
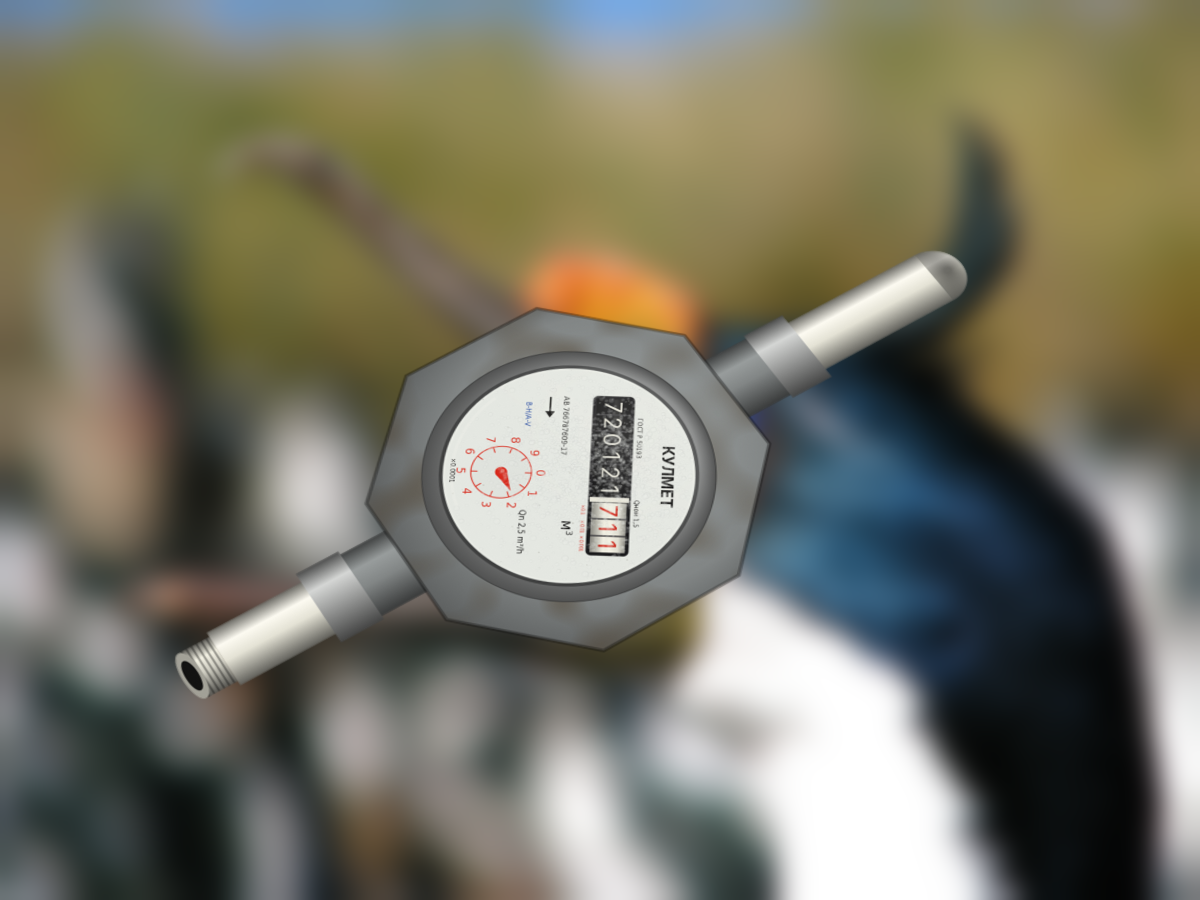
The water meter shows 720121.7111 m³
